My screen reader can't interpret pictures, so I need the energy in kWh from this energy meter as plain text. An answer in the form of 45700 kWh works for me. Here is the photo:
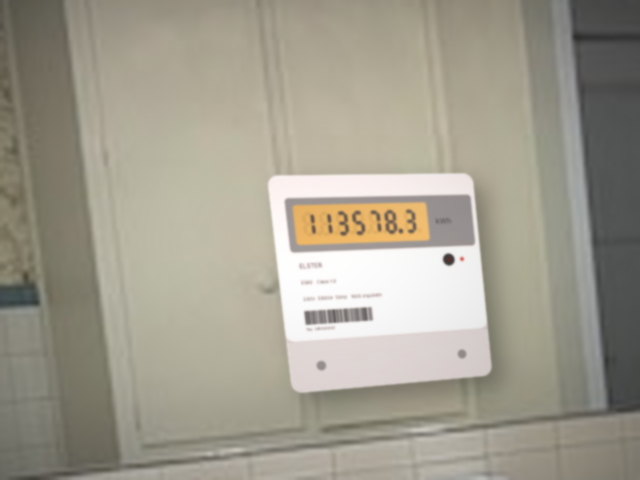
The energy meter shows 113578.3 kWh
